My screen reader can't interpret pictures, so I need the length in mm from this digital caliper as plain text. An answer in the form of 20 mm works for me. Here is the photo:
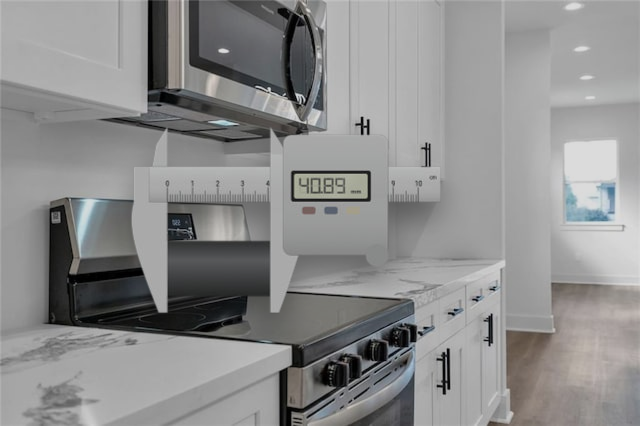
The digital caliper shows 40.89 mm
